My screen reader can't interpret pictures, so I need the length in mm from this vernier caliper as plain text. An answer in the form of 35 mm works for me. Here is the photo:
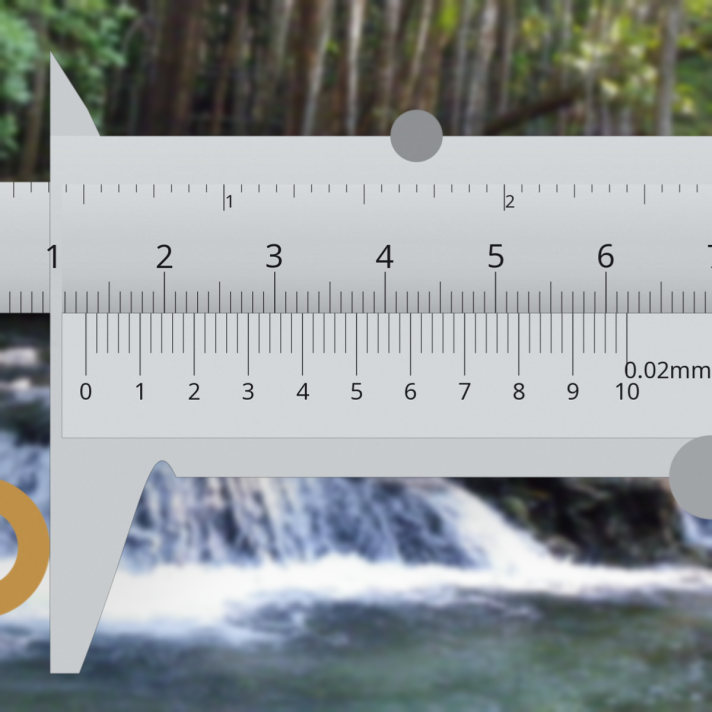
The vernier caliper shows 12.9 mm
